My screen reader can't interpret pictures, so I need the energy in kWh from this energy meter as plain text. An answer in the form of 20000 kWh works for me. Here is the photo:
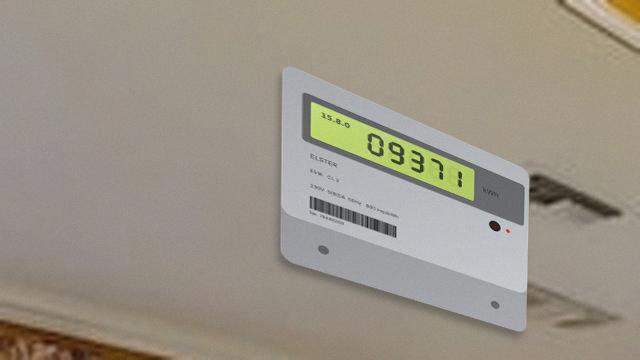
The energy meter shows 9371 kWh
